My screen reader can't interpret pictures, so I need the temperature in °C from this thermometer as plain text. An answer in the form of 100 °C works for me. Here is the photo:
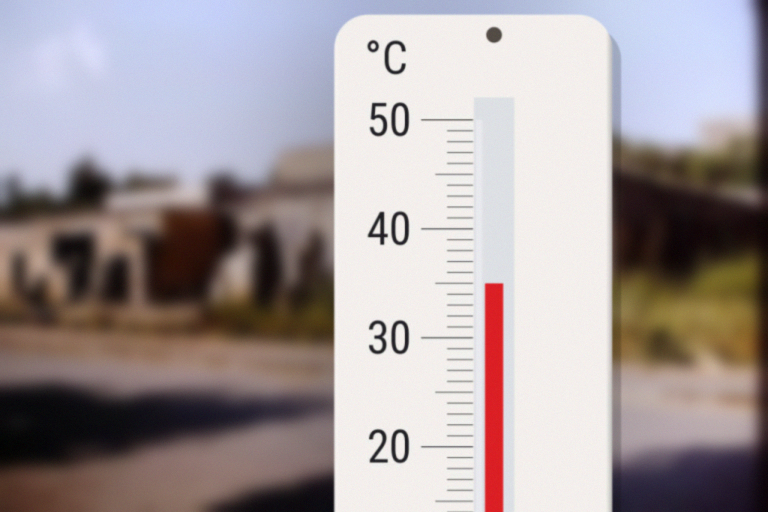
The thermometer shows 35 °C
